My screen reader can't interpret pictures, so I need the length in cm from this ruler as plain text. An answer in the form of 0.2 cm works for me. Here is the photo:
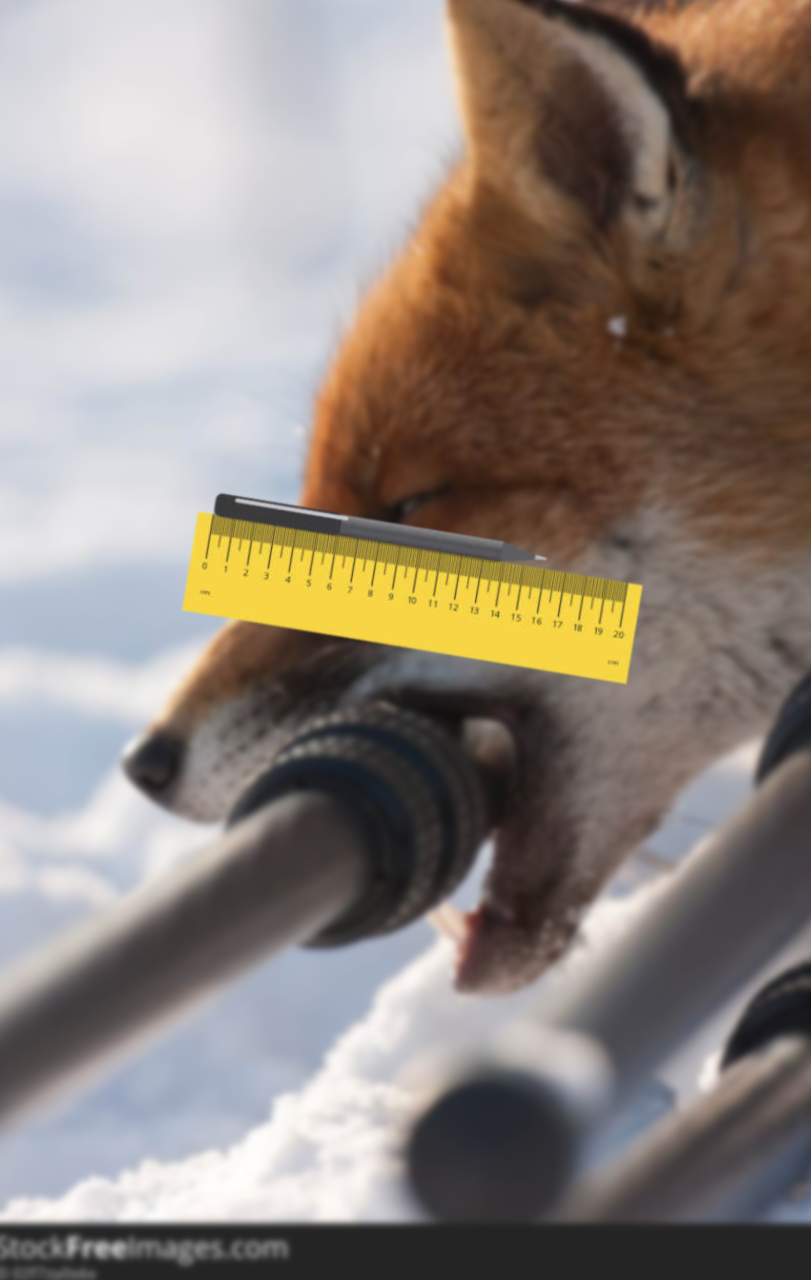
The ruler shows 16 cm
